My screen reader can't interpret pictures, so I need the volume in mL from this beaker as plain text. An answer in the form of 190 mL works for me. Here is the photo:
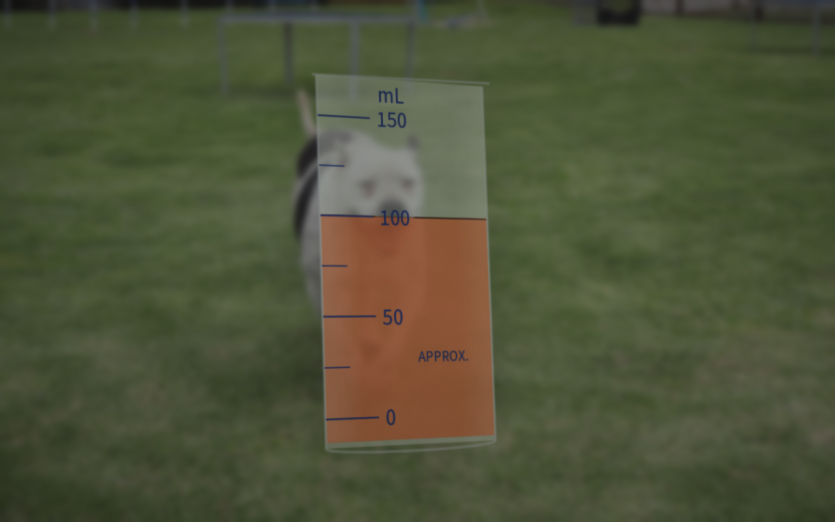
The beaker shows 100 mL
